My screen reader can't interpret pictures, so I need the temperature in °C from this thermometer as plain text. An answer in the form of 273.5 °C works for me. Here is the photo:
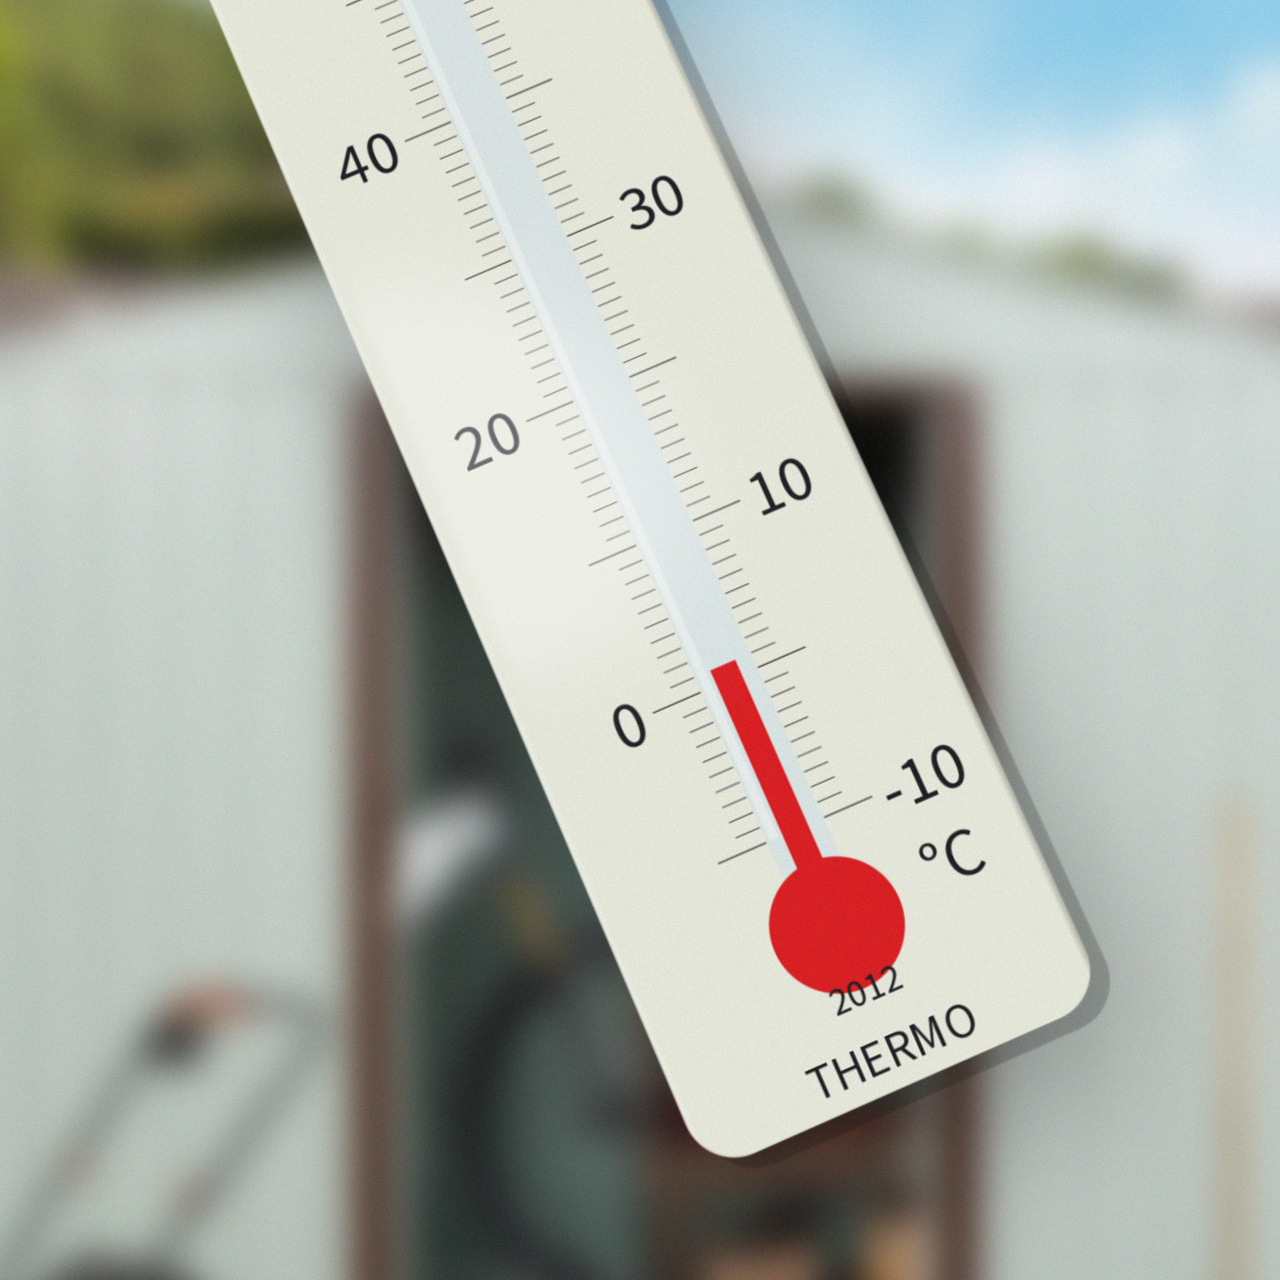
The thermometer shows 1 °C
